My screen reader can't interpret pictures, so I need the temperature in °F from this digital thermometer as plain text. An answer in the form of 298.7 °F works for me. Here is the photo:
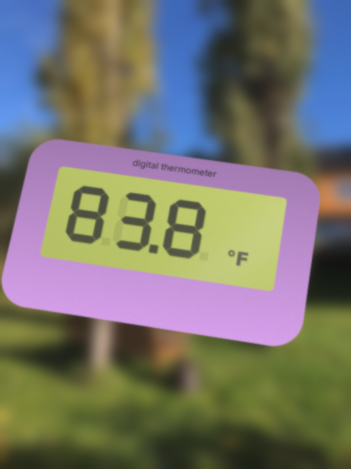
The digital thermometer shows 83.8 °F
